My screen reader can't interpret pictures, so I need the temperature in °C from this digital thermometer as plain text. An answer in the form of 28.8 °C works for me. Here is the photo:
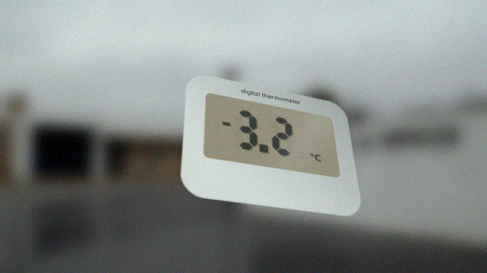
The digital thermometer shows -3.2 °C
